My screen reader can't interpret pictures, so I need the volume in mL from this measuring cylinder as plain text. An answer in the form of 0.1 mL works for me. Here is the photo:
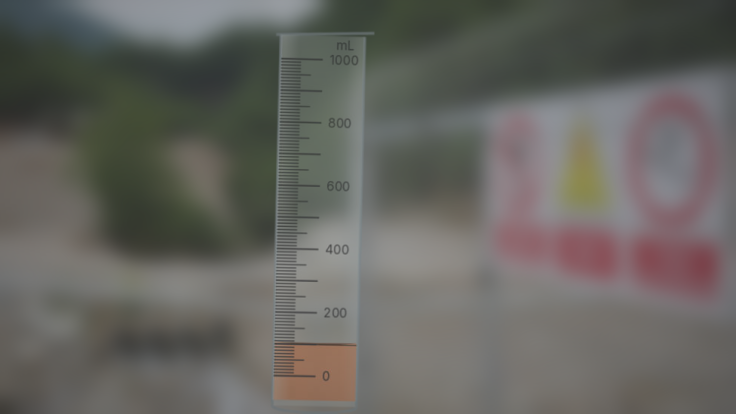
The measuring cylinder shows 100 mL
